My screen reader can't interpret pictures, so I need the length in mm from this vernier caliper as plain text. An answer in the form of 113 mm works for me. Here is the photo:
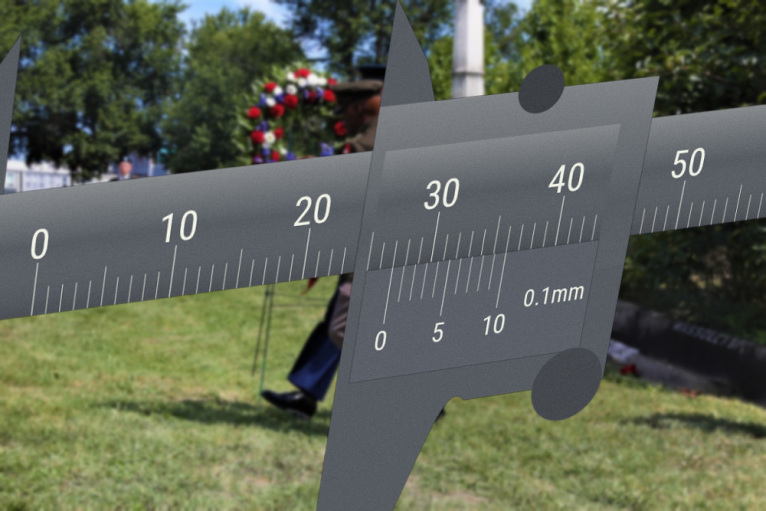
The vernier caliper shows 27.0 mm
